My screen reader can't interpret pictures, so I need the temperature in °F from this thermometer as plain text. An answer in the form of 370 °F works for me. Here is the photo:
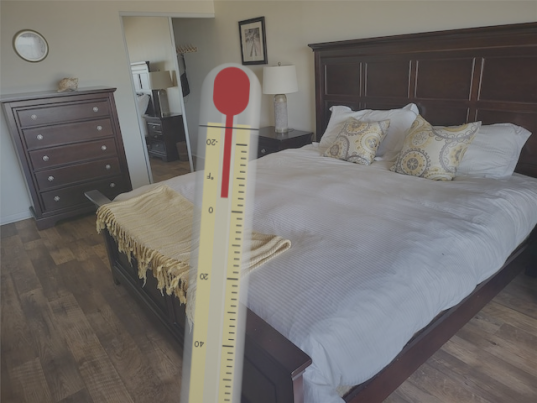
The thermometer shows -4 °F
